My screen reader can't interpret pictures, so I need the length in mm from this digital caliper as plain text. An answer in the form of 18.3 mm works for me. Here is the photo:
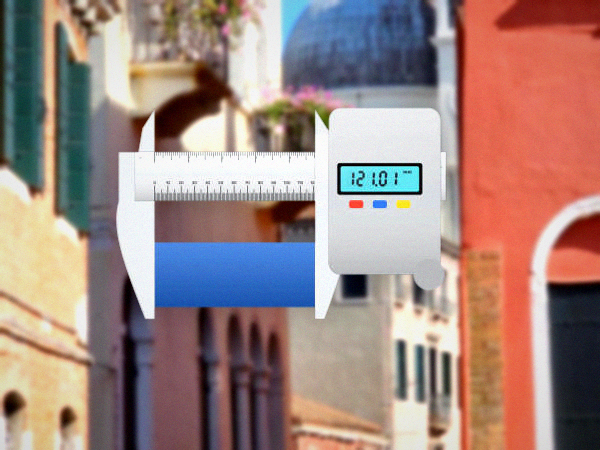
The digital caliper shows 121.01 mm
